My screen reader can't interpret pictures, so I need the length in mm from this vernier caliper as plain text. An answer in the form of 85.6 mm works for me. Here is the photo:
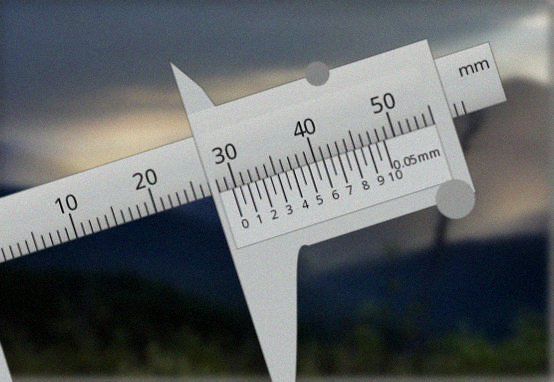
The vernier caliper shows 29.6 mm
